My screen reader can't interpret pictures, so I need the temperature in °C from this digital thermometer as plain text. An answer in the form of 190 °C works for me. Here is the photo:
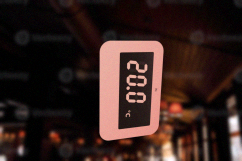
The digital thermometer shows 20.0 °C
